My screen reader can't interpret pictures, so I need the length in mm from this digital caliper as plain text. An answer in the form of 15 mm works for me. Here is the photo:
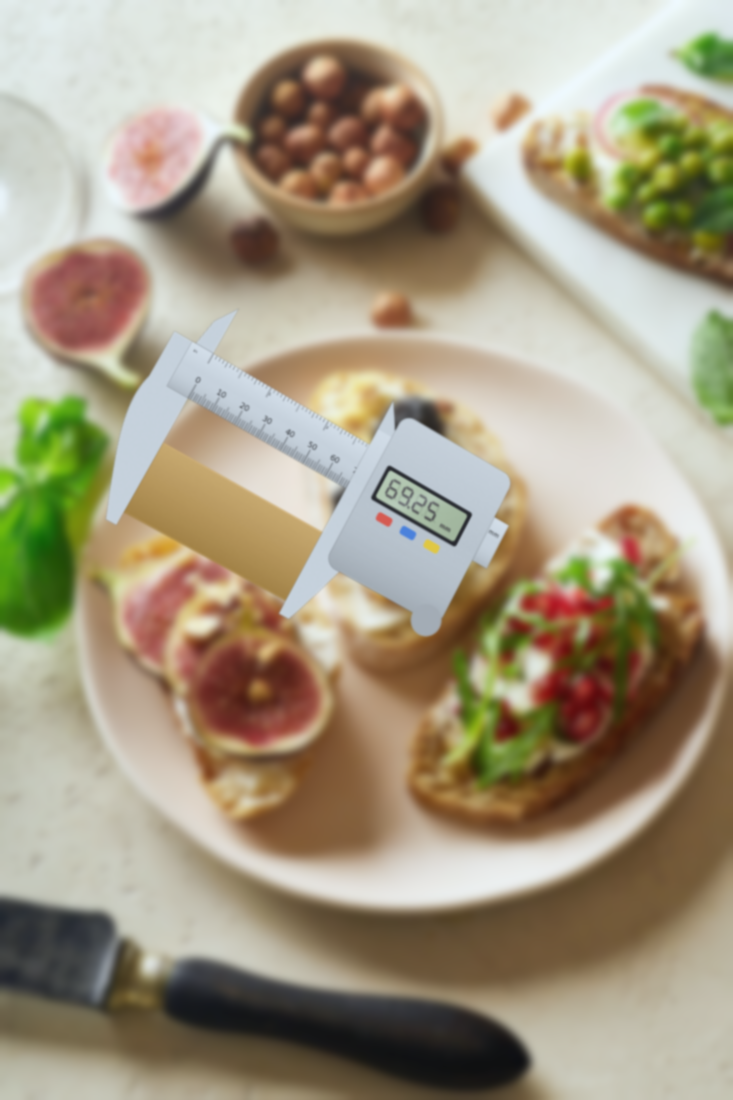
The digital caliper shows 69.25 mm
